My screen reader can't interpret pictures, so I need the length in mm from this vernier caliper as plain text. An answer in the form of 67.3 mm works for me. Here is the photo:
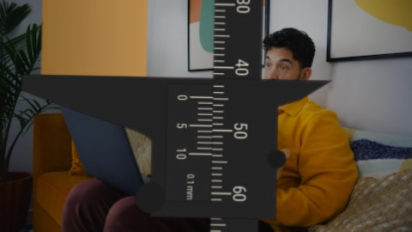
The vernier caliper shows 44.8 mm
